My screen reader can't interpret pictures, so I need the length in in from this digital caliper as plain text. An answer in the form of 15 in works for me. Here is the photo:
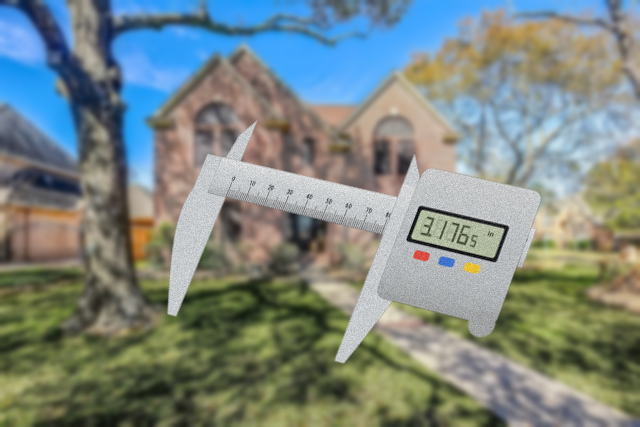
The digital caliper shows 3.1765 in
